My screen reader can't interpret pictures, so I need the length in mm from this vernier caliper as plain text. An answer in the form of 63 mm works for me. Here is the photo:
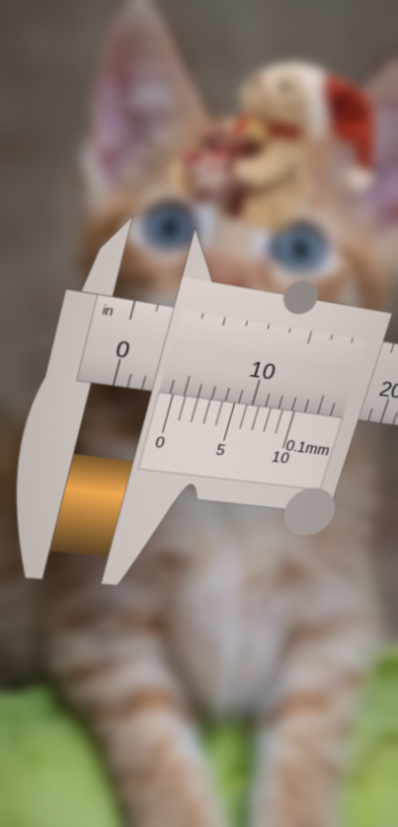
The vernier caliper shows 4.2 mm
